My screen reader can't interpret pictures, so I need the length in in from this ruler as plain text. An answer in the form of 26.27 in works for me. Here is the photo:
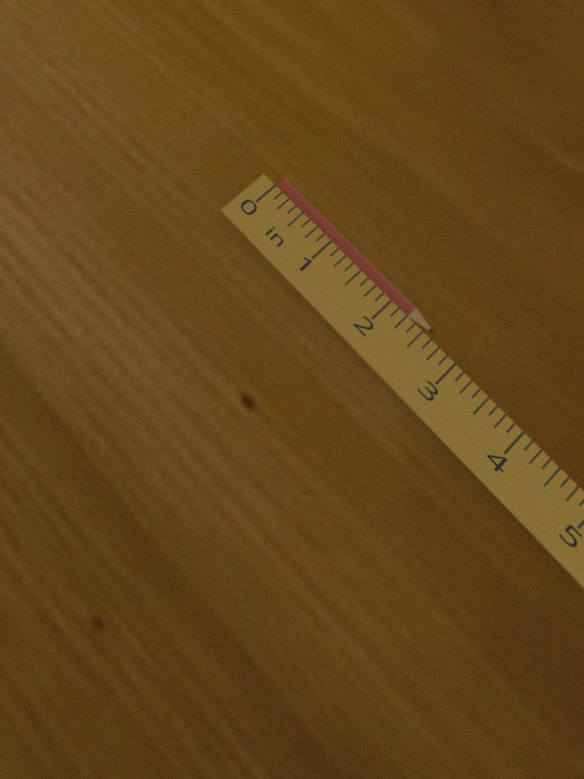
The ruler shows 2.625 in
